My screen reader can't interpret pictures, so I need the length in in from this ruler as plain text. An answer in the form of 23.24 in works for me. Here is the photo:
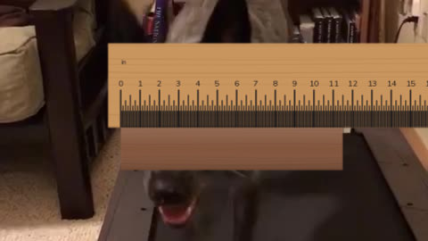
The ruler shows 11.5 in
